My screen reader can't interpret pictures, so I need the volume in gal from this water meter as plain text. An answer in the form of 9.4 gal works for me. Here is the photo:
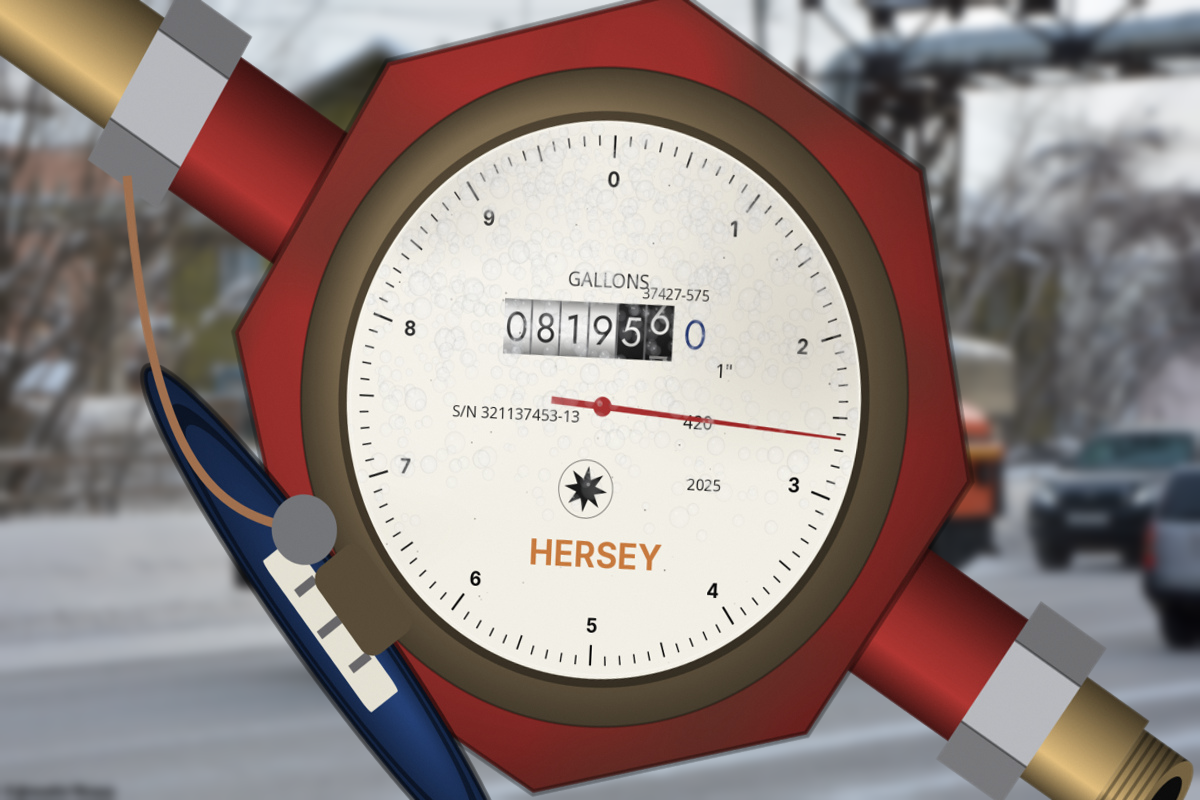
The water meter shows 819562.6 gal
